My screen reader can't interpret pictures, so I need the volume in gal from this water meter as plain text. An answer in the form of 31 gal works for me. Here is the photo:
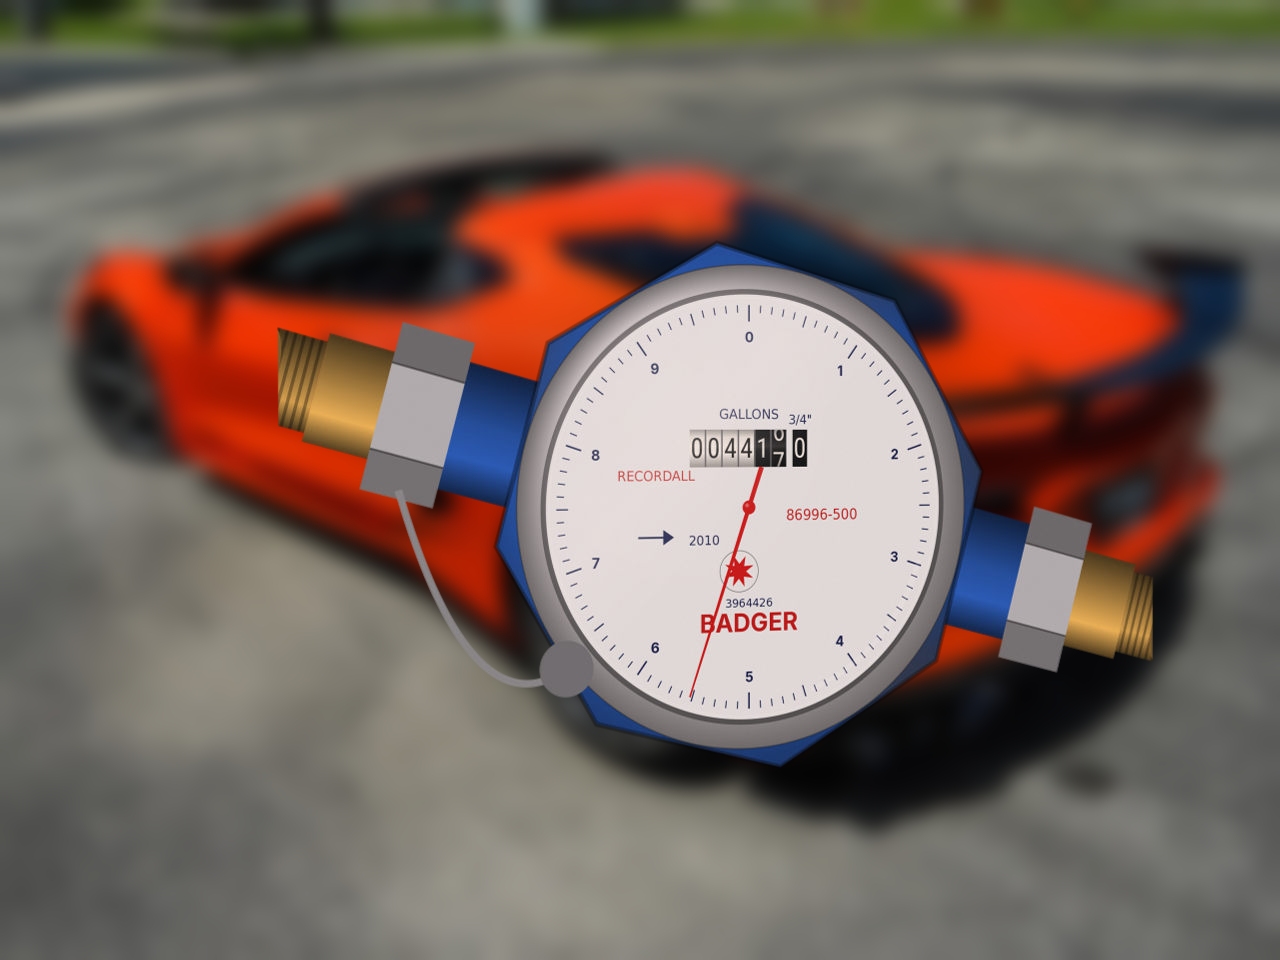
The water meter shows 44165.5 gal
